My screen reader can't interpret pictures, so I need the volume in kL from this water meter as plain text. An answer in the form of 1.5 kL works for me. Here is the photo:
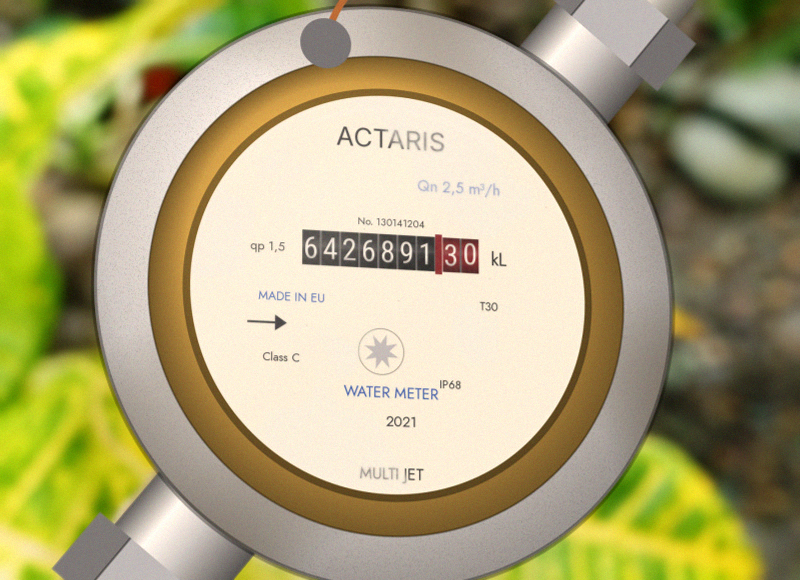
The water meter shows 6426891.30 kL
